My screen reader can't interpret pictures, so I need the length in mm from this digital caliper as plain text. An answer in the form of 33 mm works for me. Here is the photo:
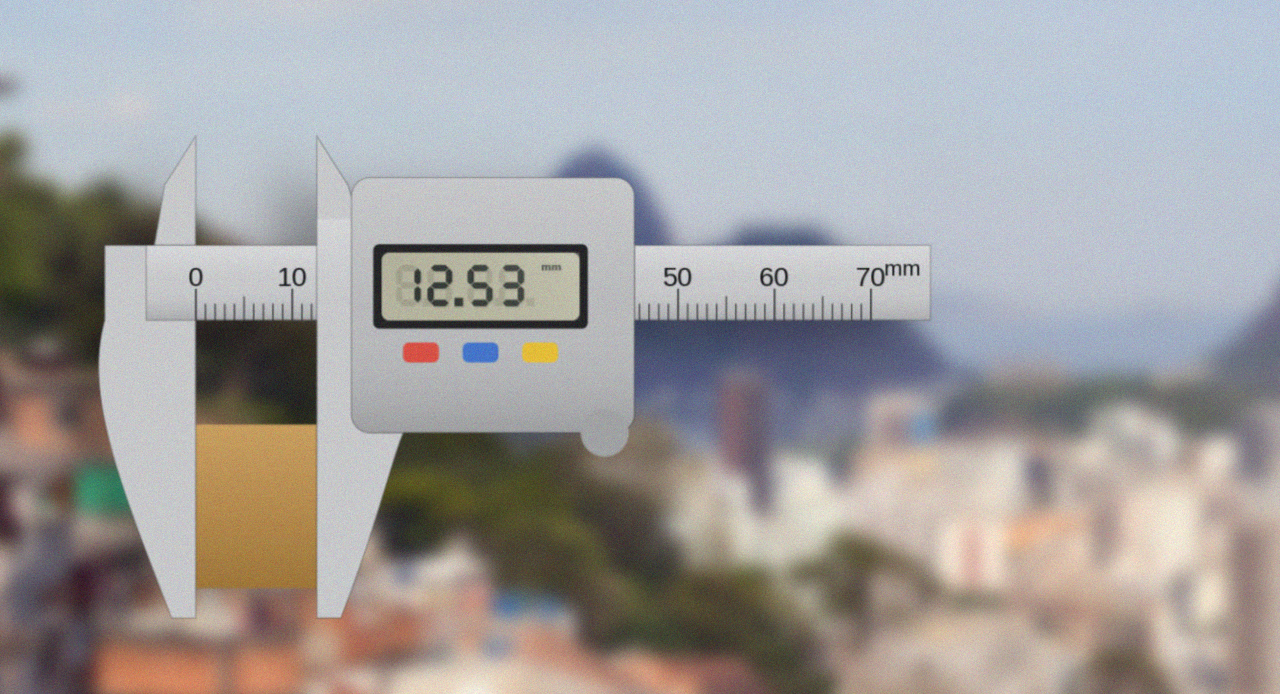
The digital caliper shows 12.53 mm
